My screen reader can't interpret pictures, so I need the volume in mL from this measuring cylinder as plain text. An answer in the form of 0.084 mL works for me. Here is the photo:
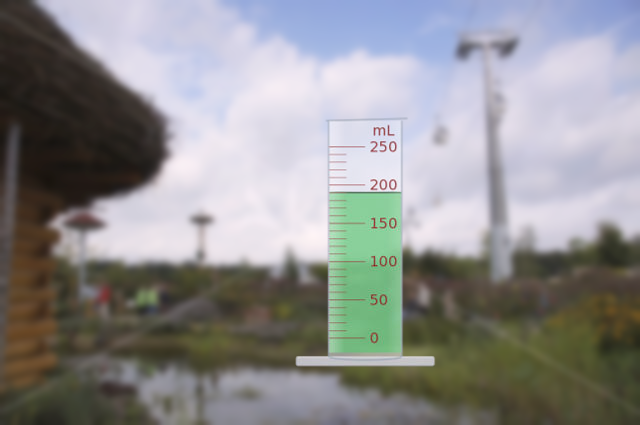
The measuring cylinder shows 190 mL
